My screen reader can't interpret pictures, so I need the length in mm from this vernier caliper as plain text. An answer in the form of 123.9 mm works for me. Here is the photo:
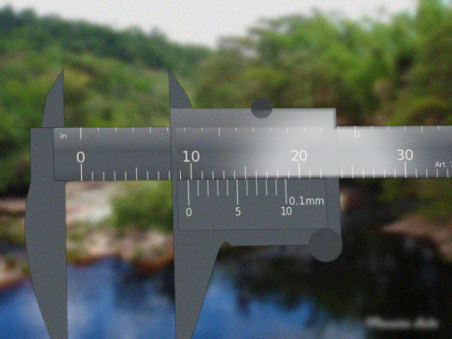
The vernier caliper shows 9.7 mm
